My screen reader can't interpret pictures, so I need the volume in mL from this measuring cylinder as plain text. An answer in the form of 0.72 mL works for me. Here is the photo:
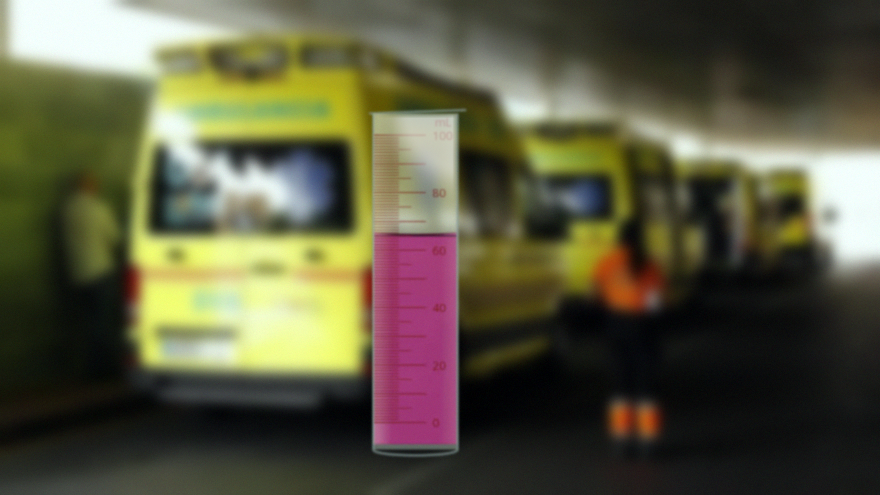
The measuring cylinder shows 65 mL
